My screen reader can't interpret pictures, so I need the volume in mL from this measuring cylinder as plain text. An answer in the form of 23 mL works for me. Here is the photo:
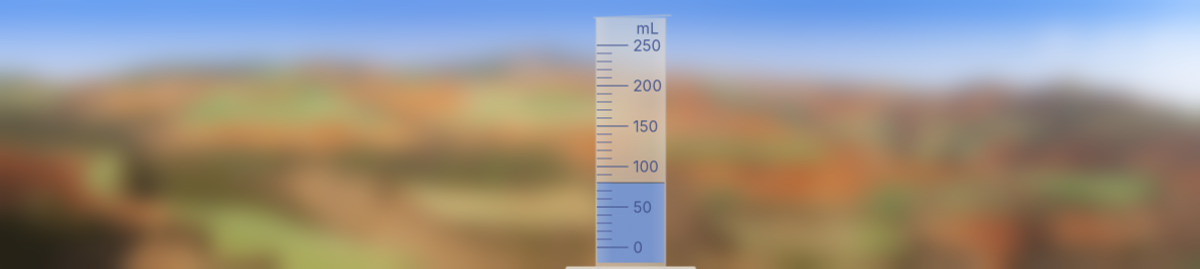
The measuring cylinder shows 80 mL
